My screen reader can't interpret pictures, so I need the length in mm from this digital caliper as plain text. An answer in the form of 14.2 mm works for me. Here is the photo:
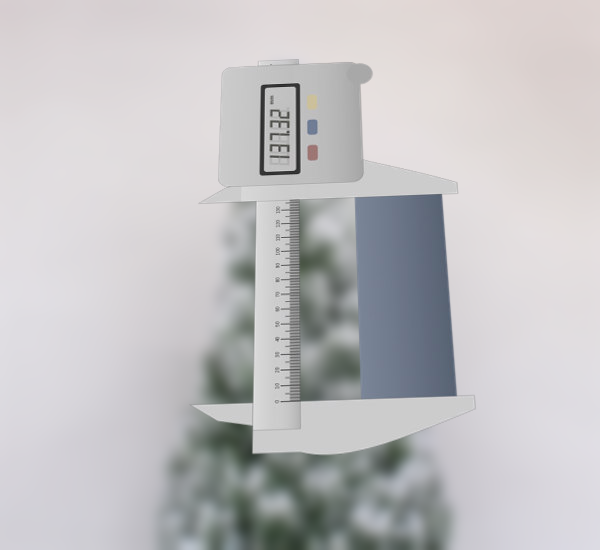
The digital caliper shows 137.32 mm
